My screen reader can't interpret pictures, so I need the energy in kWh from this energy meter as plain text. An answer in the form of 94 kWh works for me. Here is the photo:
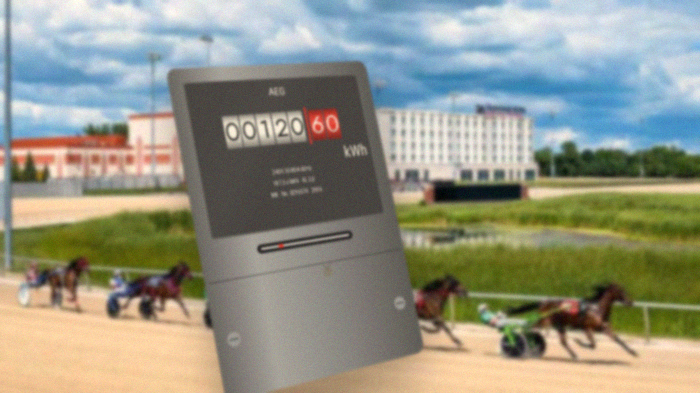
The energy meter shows 120.60 kWh
